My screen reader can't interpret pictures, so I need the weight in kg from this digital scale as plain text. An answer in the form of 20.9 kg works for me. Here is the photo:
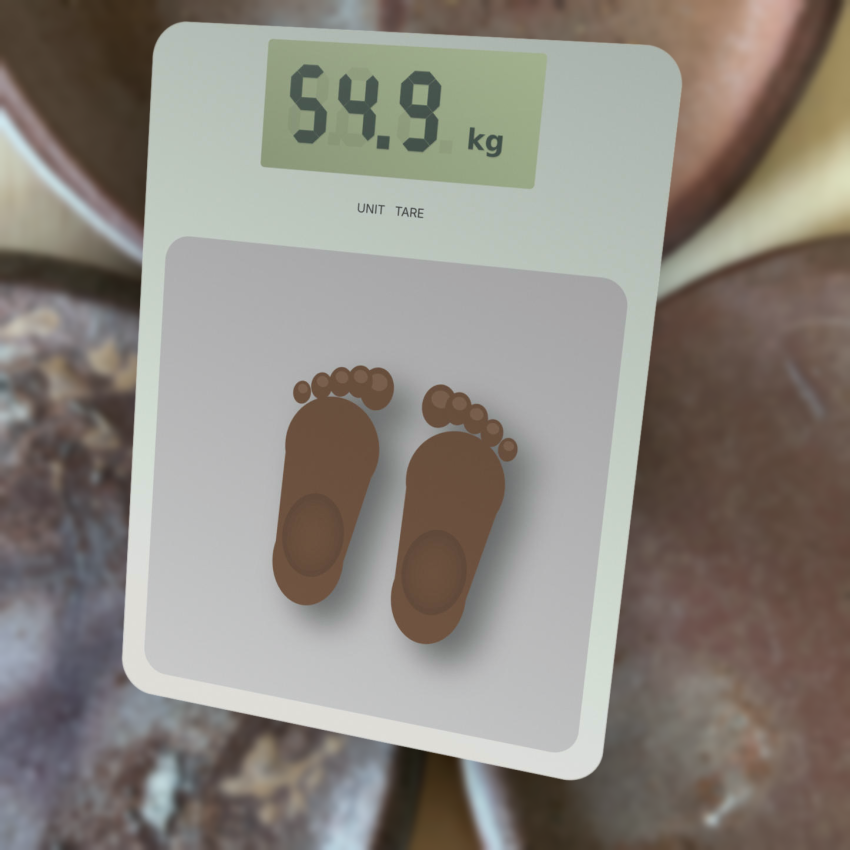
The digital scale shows 54.9 kg
